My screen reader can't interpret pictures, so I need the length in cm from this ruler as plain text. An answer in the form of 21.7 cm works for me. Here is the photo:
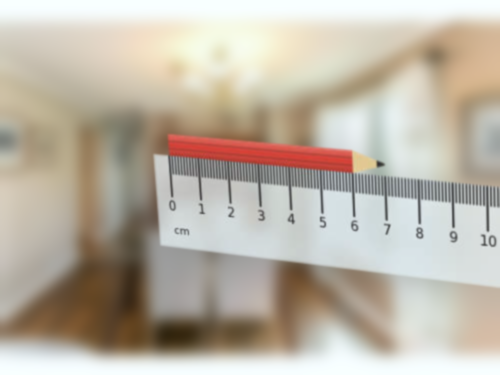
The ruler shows 7 cm
